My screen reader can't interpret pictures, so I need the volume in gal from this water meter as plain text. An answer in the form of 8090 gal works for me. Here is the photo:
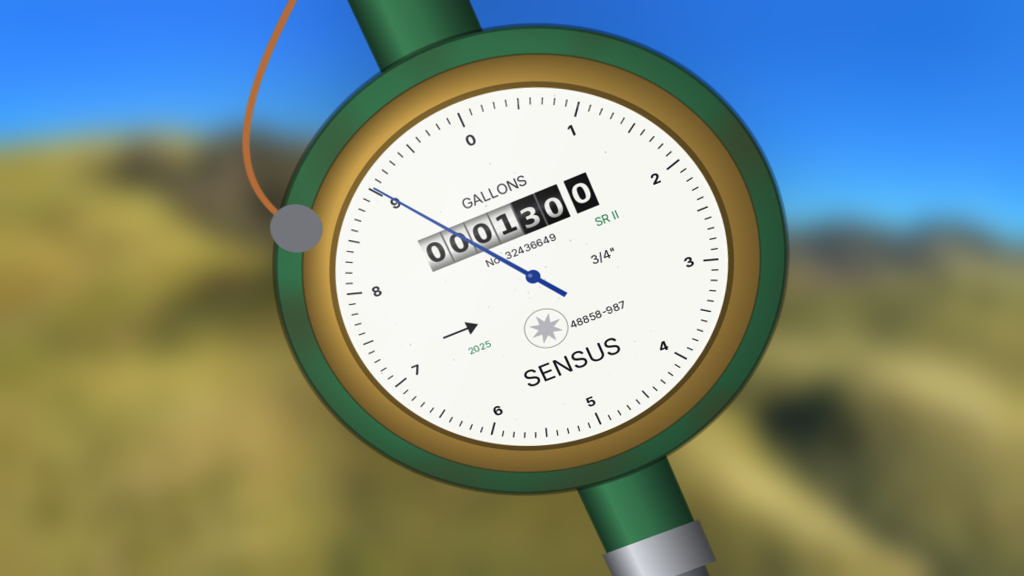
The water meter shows 1299.0 gal
